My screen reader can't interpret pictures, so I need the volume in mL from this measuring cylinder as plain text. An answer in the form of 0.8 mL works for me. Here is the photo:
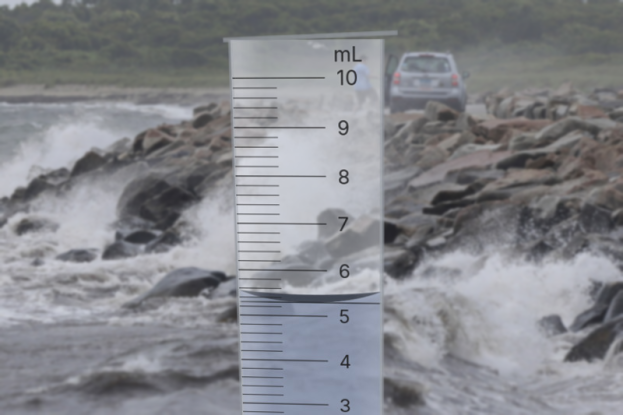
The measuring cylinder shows 5.3 mL
